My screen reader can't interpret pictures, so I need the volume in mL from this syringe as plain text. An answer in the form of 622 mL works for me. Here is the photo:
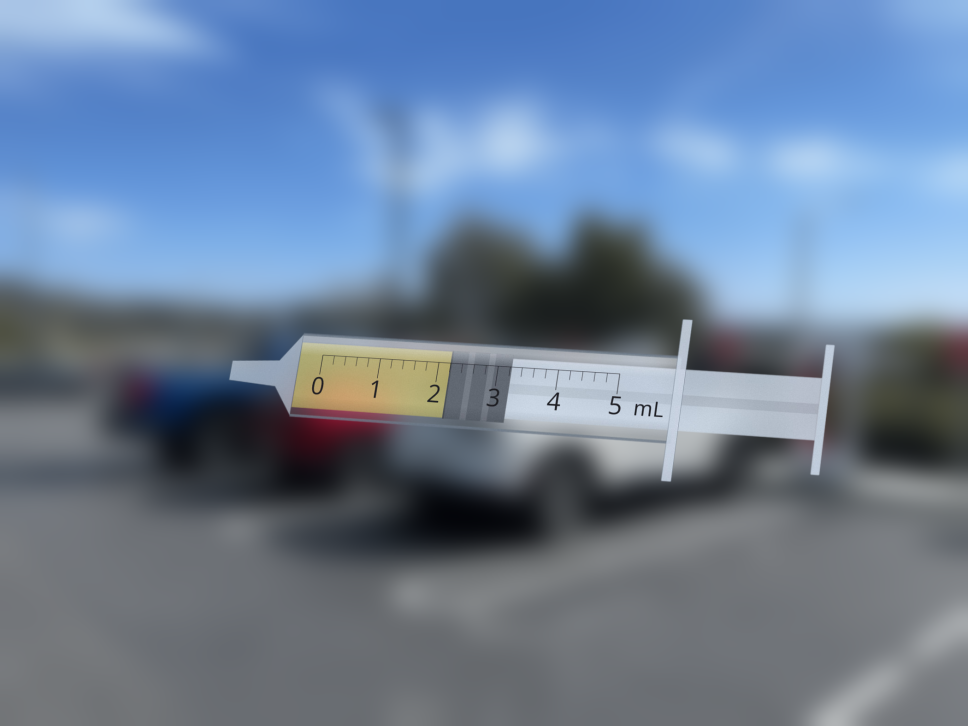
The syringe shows 2.2 mL
